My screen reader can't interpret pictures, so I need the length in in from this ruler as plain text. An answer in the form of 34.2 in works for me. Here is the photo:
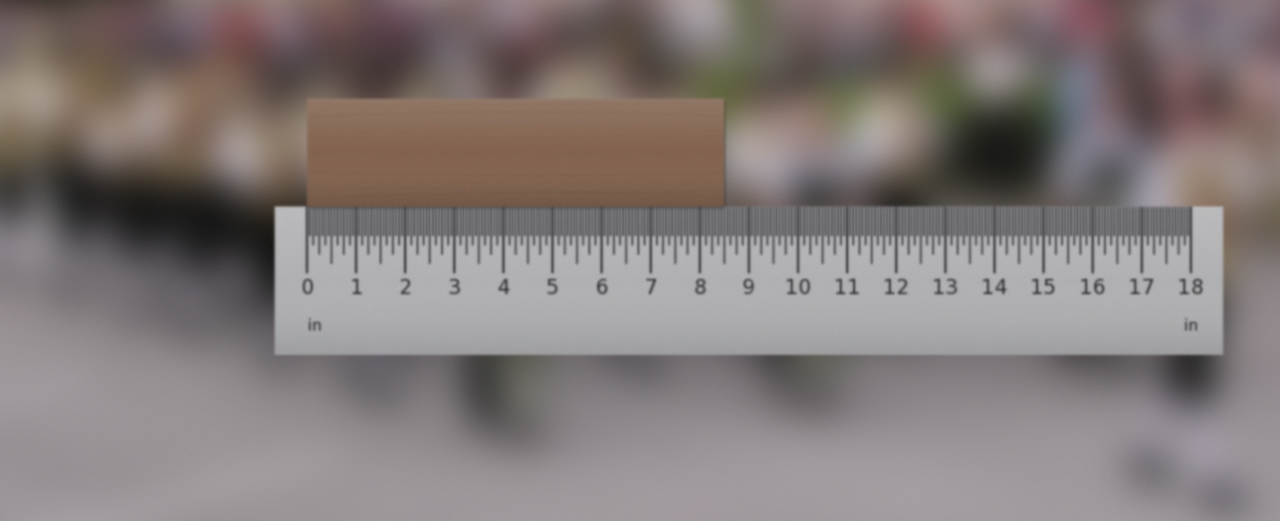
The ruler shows 8.5 in
